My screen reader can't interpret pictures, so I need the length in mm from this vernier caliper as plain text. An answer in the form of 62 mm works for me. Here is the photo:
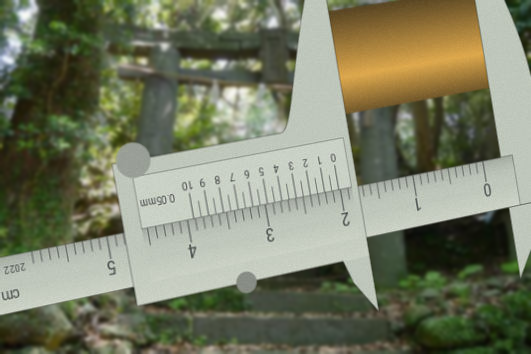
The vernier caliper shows 20.2 mm
